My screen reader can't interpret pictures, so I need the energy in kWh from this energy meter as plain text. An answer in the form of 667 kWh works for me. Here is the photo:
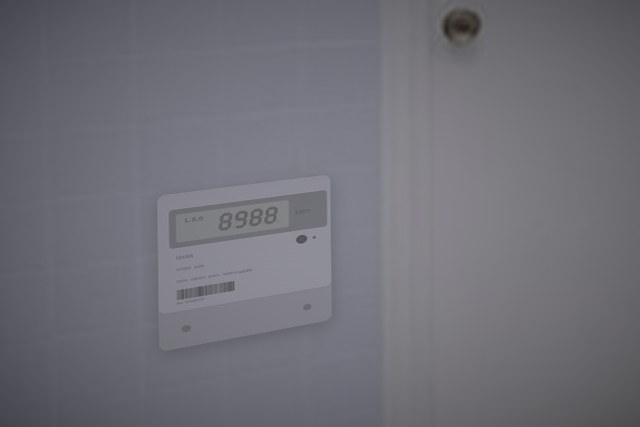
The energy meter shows 8988 kWh
